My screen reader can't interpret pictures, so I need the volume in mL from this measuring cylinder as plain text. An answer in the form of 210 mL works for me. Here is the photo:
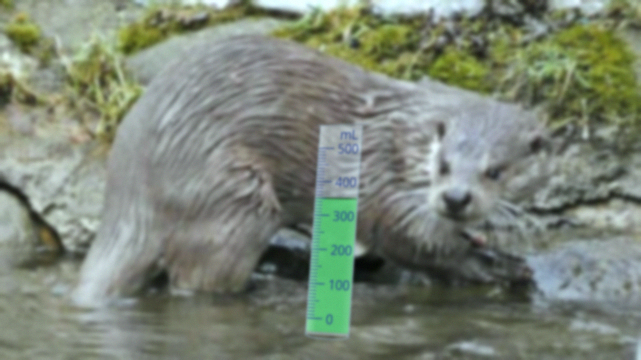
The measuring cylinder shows 350 mL
